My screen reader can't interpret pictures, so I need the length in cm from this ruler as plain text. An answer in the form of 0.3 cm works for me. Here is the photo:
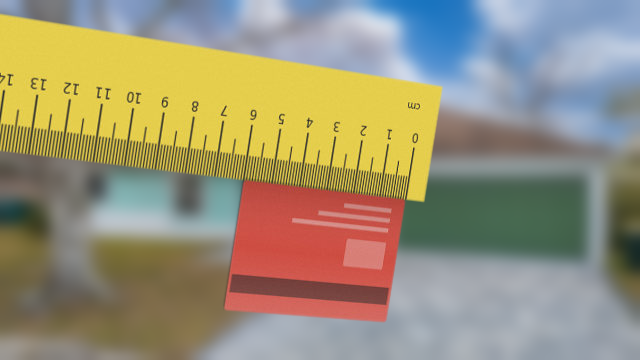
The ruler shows 6 cm
